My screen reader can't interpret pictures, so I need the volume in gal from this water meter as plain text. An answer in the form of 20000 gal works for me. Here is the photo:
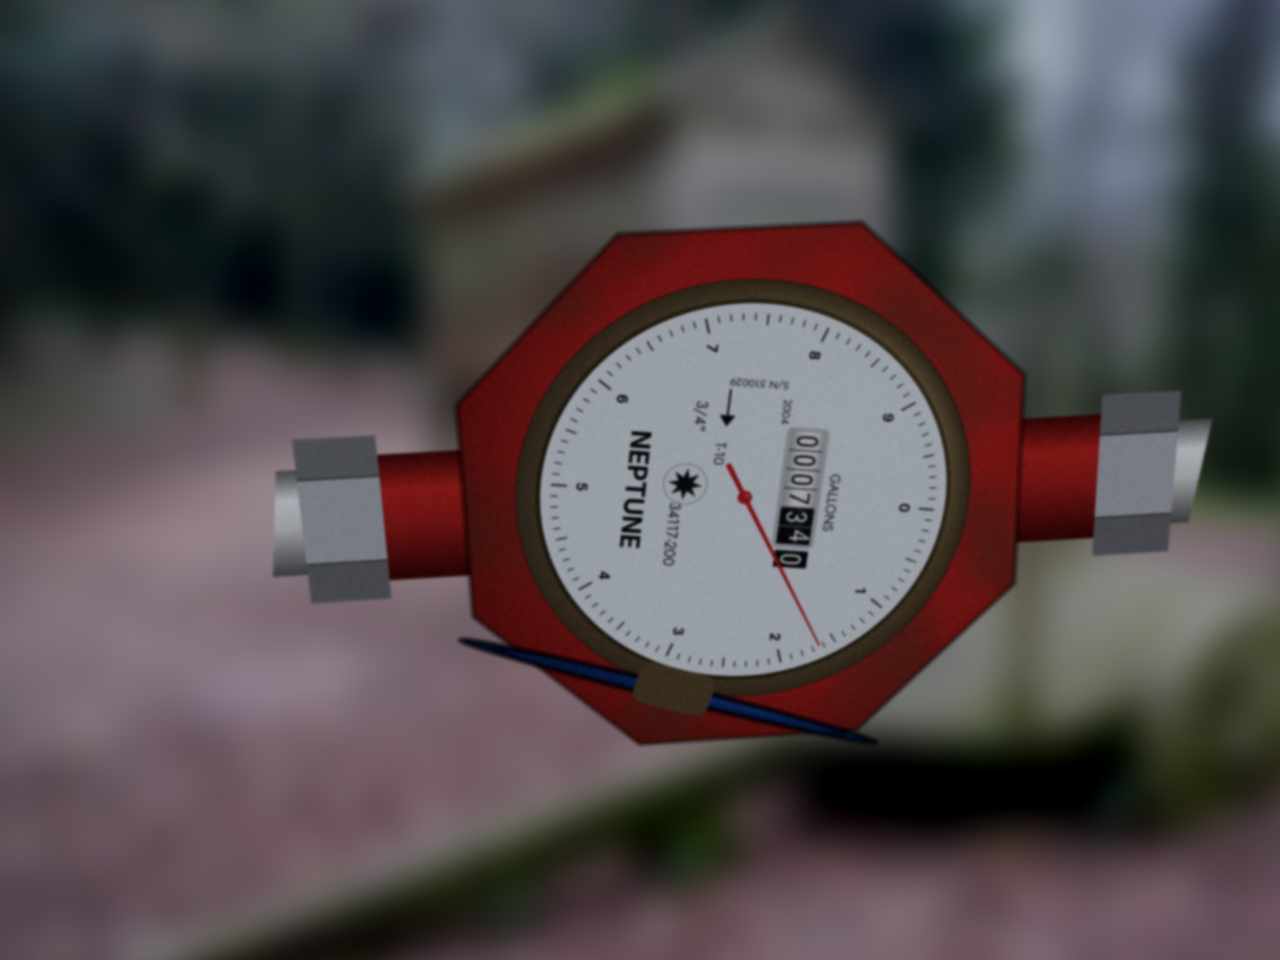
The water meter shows 7341.6 gal
